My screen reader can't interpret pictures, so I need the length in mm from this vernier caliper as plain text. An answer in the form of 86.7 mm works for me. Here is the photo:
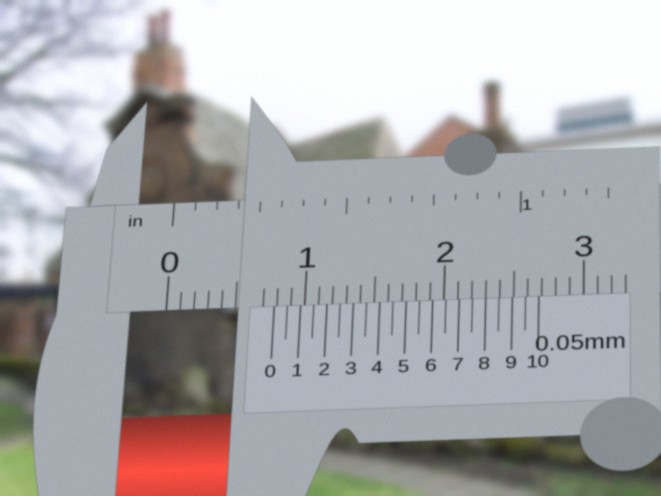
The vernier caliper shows 7.8 mm
